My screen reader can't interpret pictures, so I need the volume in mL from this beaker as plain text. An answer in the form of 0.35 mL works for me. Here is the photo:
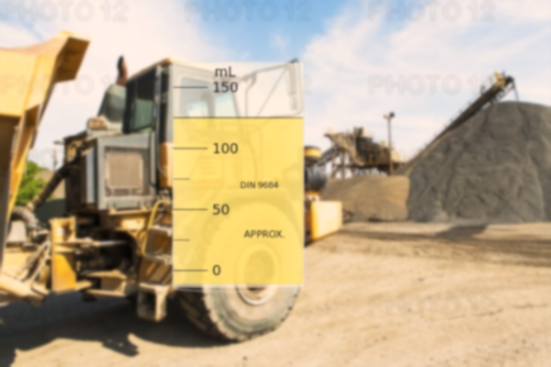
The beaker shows 125 mL
